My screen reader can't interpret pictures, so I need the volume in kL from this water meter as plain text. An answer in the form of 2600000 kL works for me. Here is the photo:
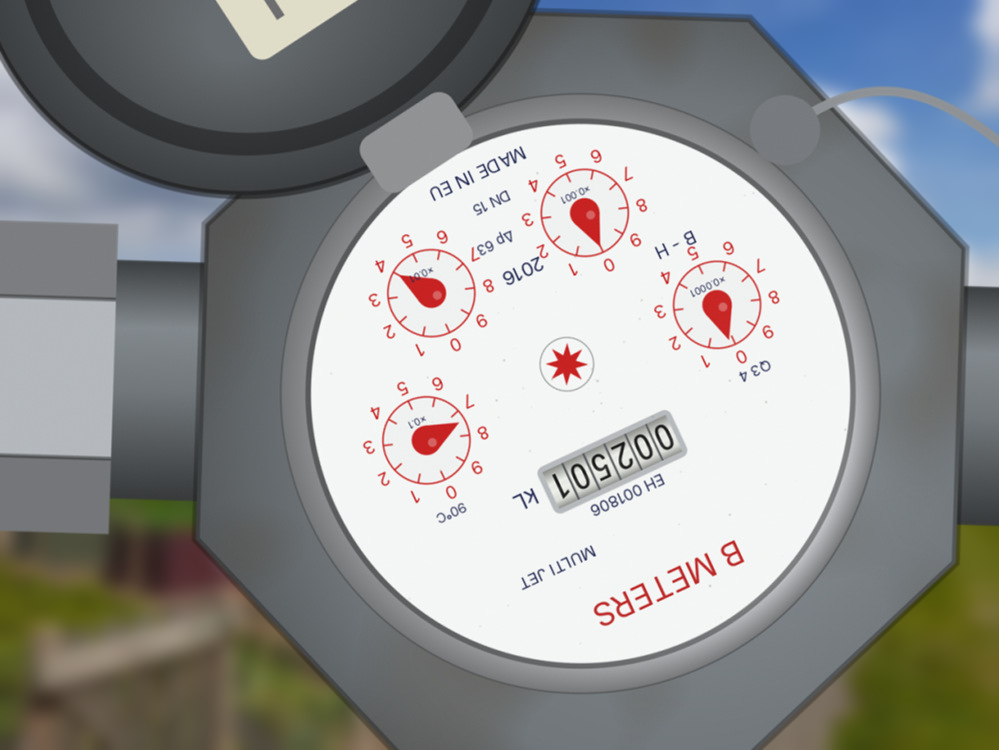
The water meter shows 2501.7400 kL
